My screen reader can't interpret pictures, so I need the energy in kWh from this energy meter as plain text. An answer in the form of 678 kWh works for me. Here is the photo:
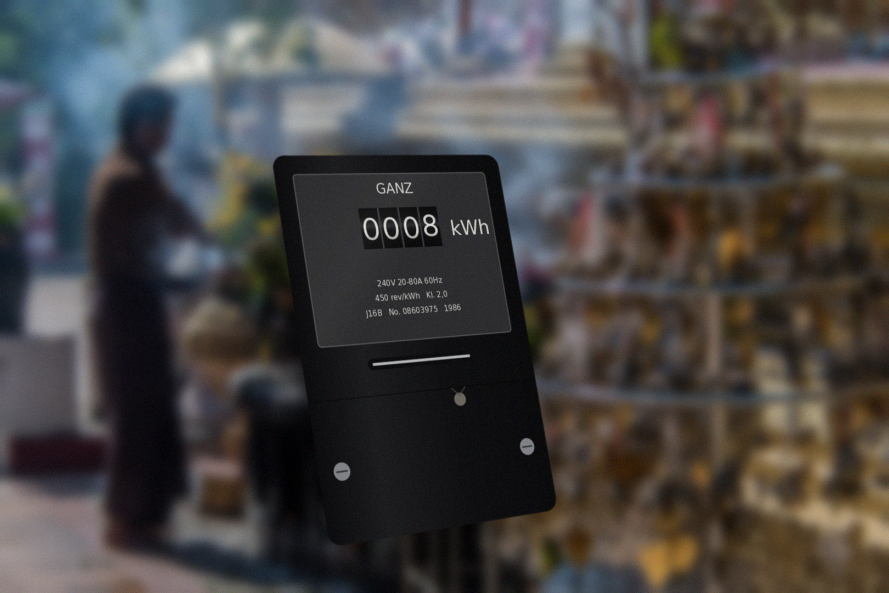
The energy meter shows 8 kWh
